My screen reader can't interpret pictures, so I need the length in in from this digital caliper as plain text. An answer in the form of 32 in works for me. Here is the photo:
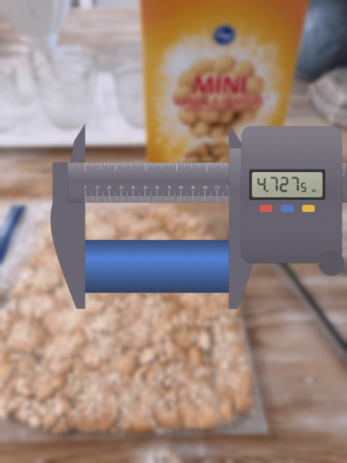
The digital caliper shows 4.7275 in
